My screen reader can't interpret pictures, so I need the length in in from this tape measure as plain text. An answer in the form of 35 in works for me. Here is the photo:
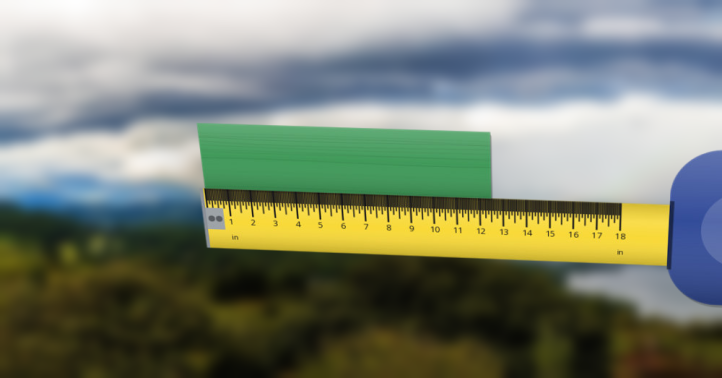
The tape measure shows 12.5 in
